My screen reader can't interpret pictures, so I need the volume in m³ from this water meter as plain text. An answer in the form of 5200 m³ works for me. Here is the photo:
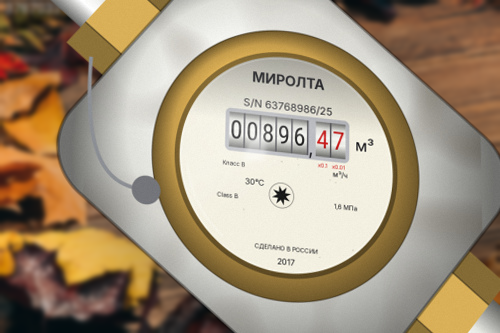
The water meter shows 896.47 m³
